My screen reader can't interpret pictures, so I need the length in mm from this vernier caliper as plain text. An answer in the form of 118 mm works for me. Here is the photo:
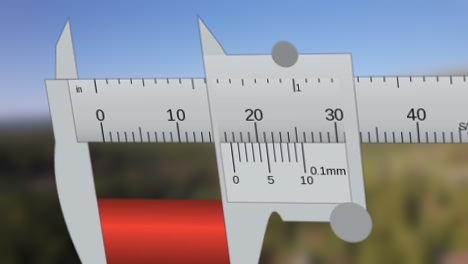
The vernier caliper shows 16.6 mm
